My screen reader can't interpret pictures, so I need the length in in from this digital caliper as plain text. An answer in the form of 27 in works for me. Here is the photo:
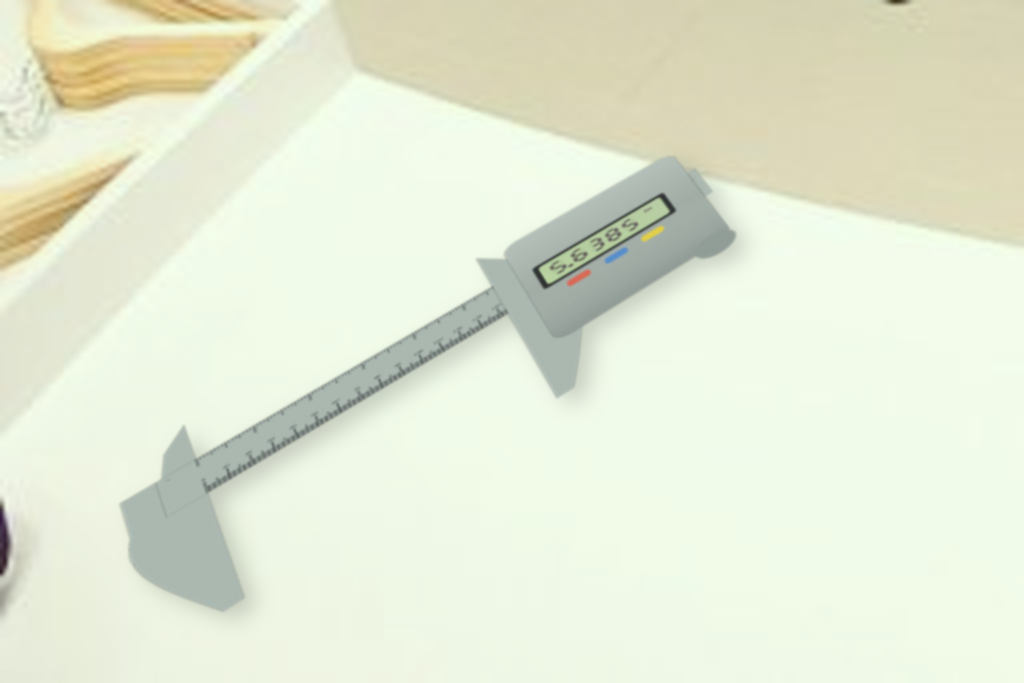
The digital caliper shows 5.6385 in
